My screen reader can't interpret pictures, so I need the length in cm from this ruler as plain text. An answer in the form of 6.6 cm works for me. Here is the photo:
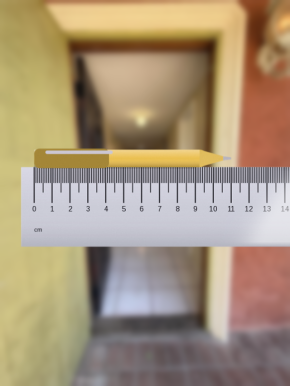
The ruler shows 11 cm
